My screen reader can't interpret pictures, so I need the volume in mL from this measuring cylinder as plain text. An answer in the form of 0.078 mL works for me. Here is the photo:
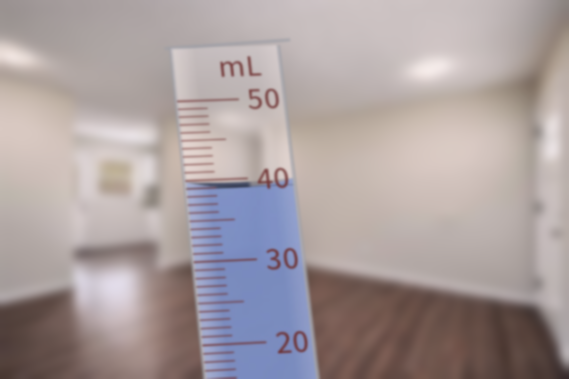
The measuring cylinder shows 39 mL
